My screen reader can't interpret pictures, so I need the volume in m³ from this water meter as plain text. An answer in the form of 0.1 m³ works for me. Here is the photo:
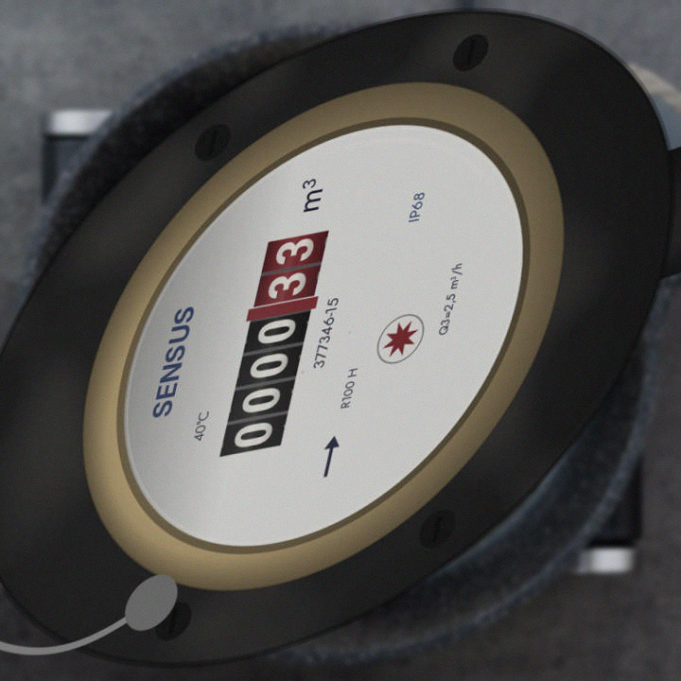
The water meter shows 0.33 m³
